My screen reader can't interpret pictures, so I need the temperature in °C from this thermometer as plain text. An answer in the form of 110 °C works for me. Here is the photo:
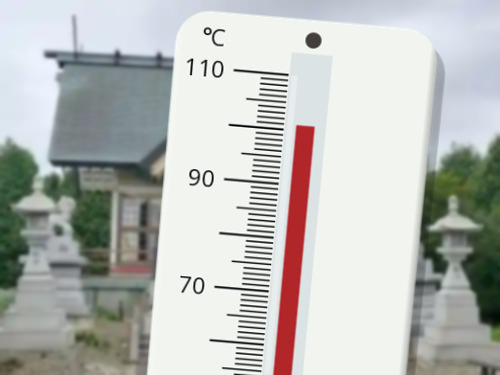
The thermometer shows 101 °C
